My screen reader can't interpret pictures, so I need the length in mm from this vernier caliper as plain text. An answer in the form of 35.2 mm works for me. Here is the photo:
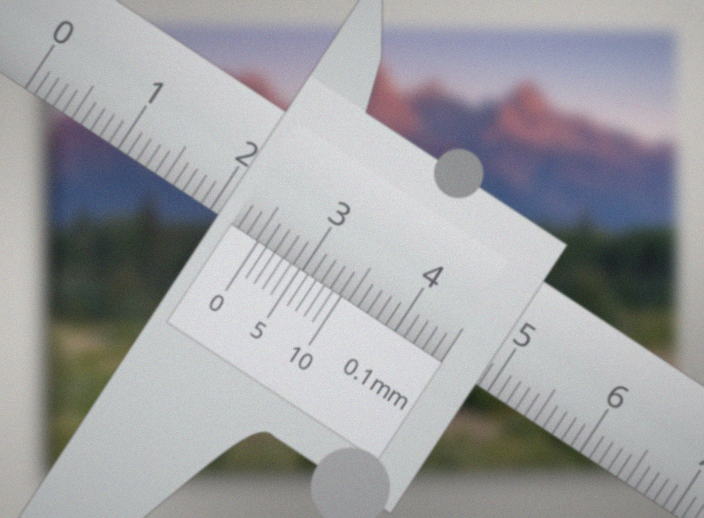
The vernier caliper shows 25.2 mm
